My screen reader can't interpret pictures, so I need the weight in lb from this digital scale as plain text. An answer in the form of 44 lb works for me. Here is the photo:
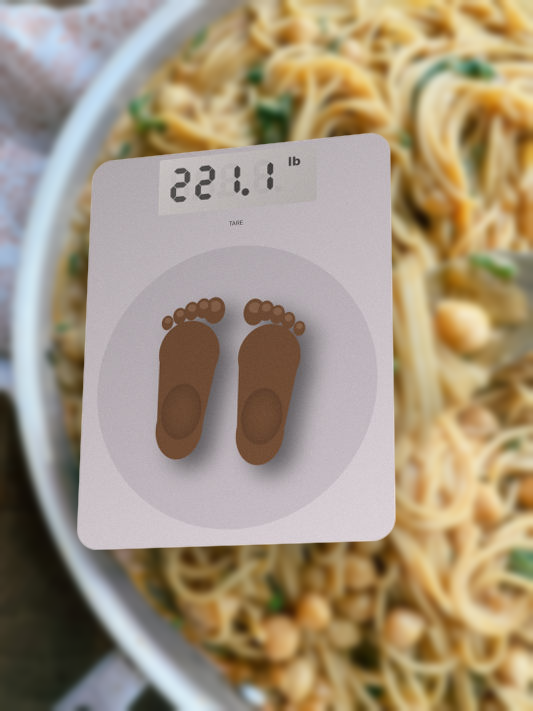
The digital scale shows 221.1 lb
